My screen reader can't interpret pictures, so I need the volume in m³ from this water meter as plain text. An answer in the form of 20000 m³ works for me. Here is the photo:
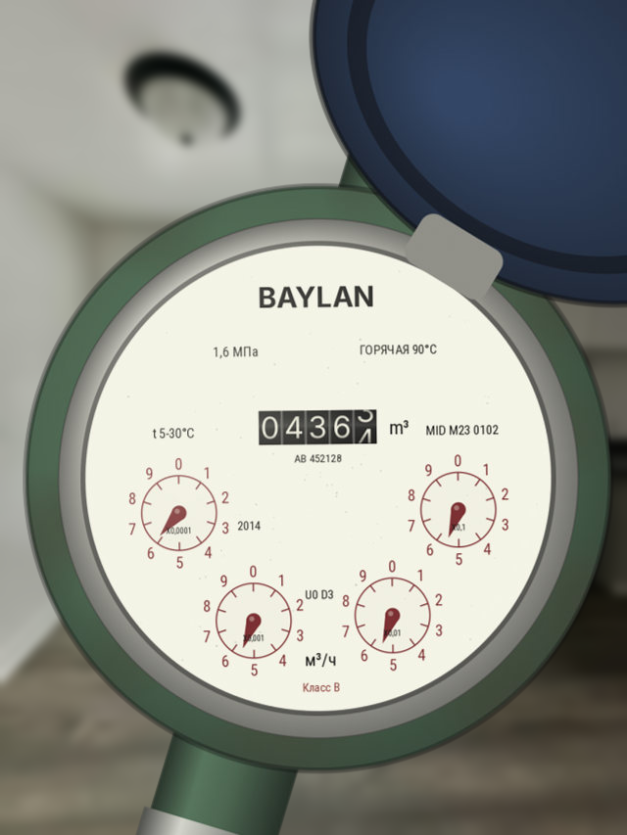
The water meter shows 4363.5556 m³
